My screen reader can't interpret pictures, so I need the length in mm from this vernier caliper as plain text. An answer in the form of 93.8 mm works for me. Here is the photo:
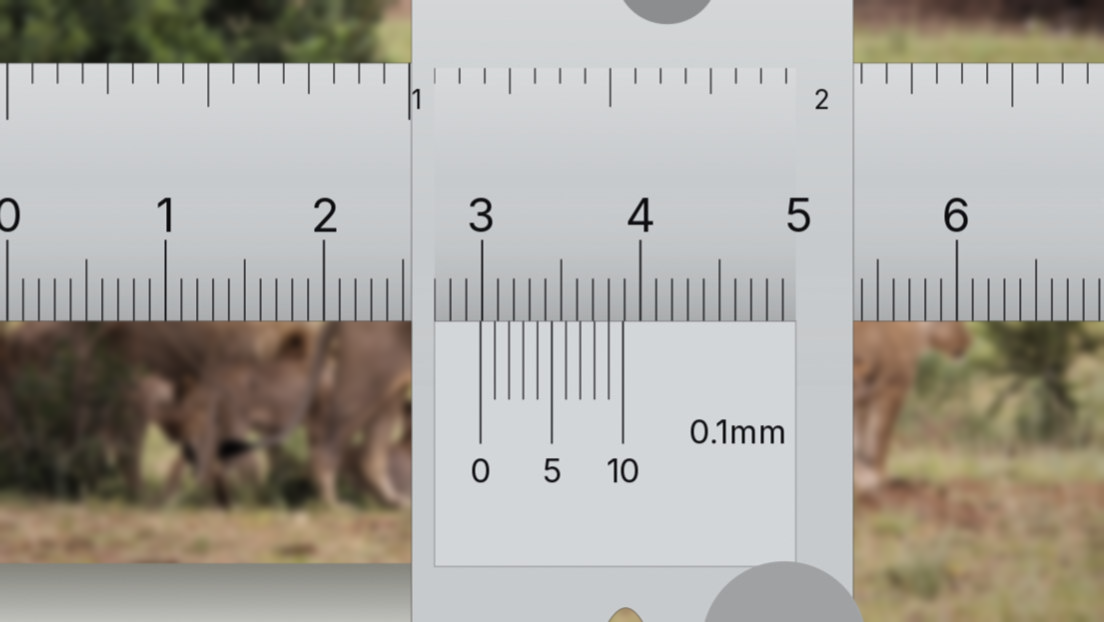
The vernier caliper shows 29.9 mm
